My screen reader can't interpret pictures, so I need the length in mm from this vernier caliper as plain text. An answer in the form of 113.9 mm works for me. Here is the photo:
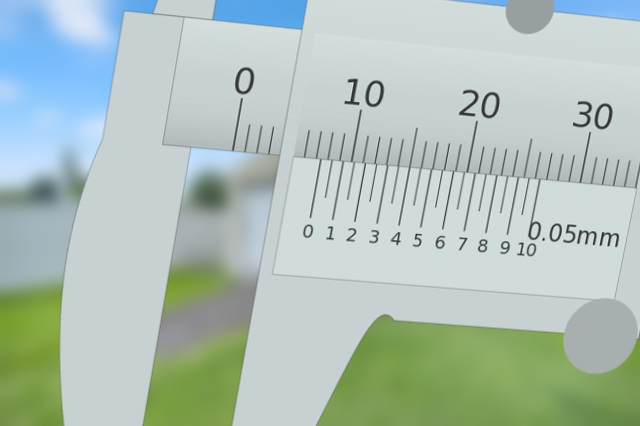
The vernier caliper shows 7.4 mm
